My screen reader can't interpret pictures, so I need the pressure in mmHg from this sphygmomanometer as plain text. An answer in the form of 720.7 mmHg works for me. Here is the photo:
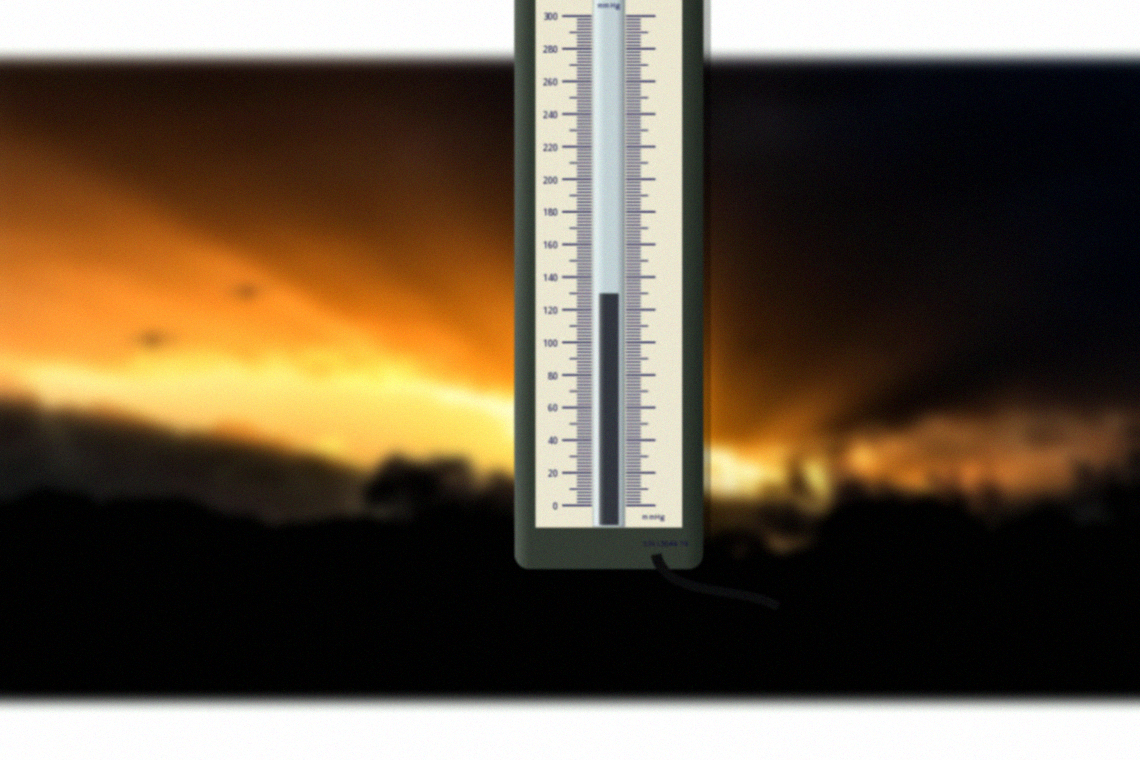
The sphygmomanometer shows 130 mmHg
